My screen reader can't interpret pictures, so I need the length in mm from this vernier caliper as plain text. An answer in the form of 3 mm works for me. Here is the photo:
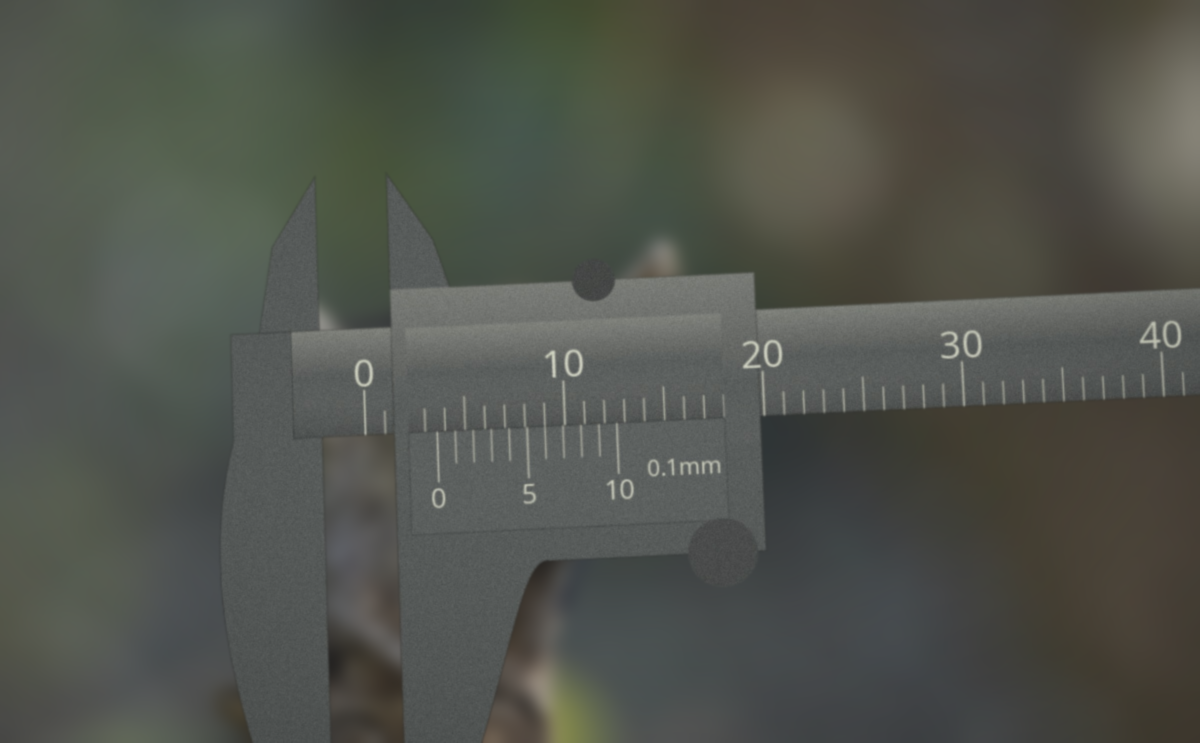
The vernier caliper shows 3.6 mm
